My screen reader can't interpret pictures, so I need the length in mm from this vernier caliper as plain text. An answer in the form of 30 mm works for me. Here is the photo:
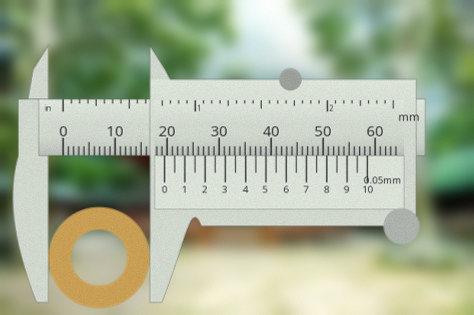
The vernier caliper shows 19.5 mm
